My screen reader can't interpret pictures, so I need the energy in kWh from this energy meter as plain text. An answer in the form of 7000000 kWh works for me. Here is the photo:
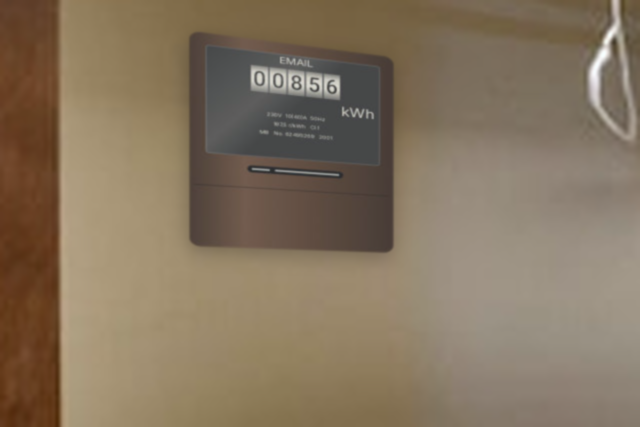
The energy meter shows 856 kWh
